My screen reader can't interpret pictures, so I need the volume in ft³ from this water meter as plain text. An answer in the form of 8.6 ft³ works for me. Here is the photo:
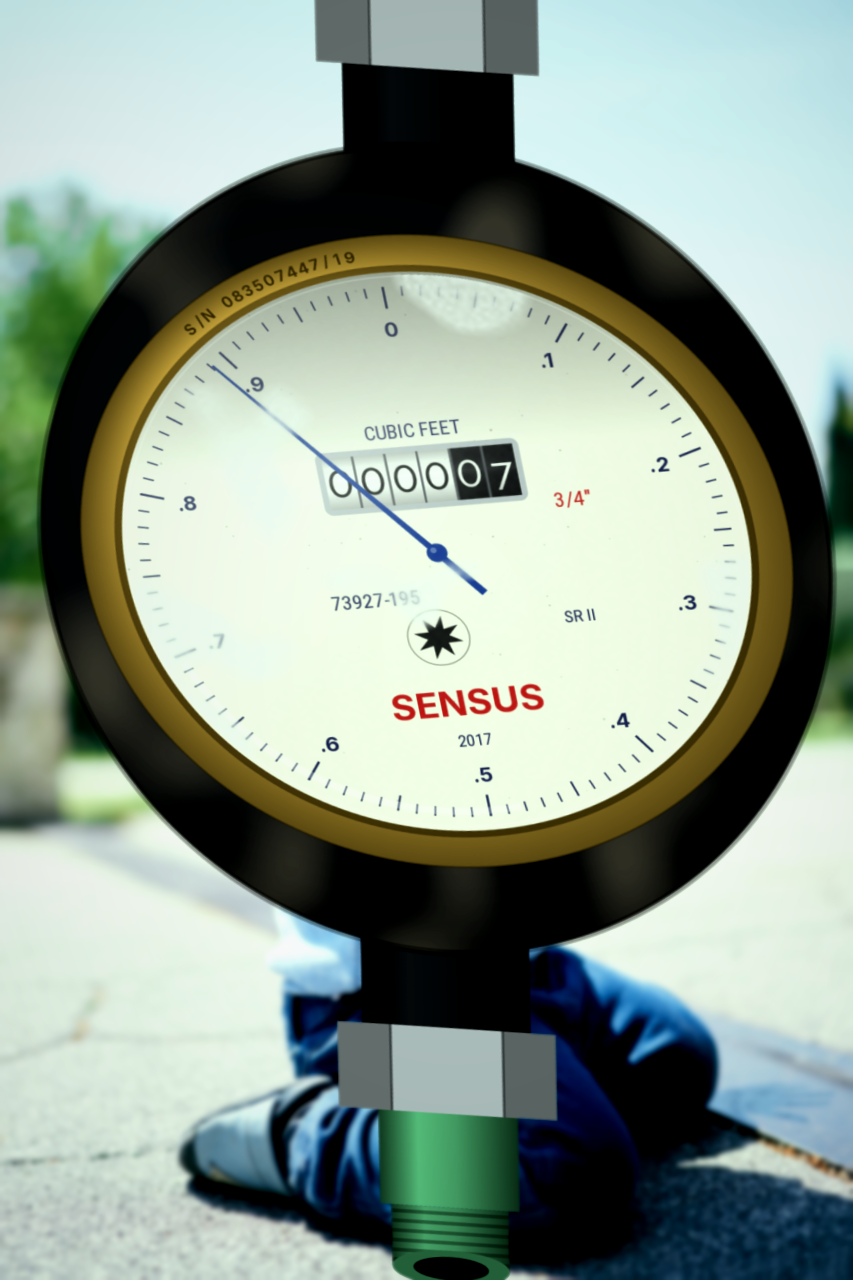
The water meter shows 6.89 ft³
